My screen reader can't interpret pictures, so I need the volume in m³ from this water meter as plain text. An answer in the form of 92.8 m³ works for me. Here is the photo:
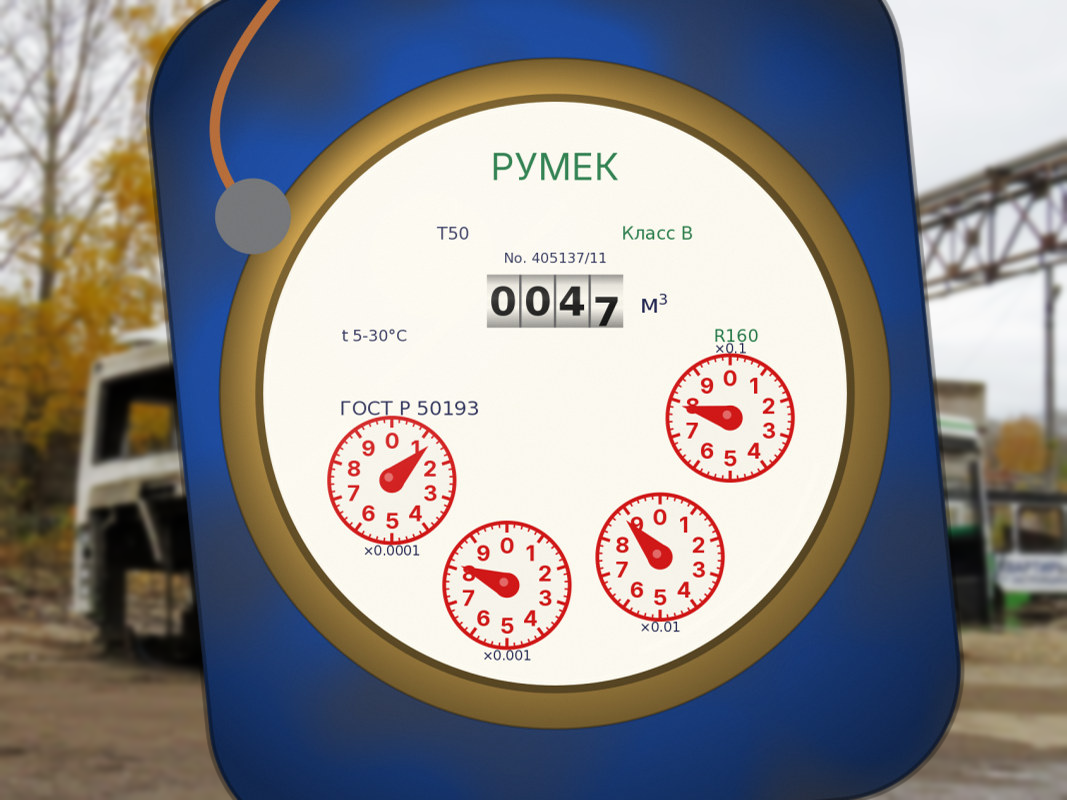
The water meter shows 46.7881 m³
